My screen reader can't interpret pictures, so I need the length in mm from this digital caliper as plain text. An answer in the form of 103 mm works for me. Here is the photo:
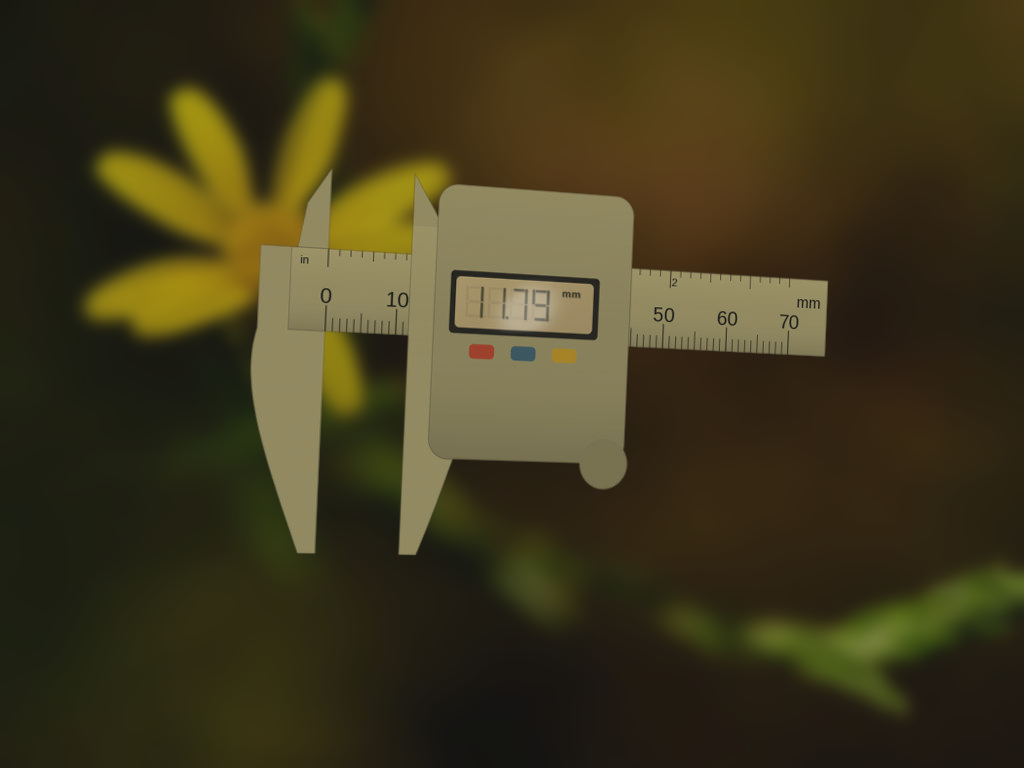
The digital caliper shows 11.79 mm
